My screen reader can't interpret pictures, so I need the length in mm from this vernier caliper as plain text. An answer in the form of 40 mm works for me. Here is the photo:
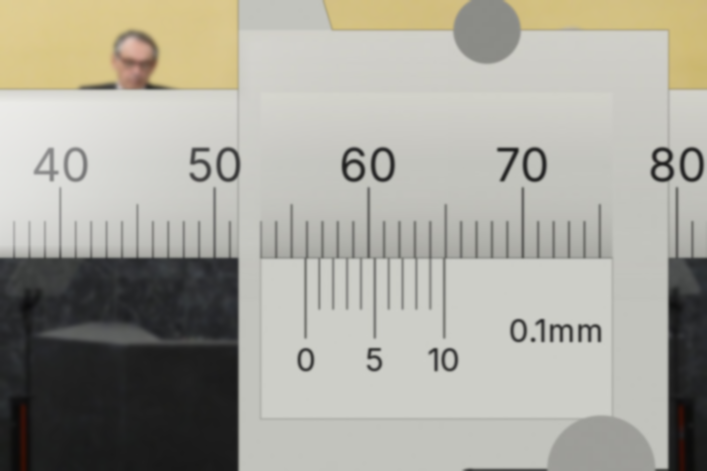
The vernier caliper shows 55.9 mm
